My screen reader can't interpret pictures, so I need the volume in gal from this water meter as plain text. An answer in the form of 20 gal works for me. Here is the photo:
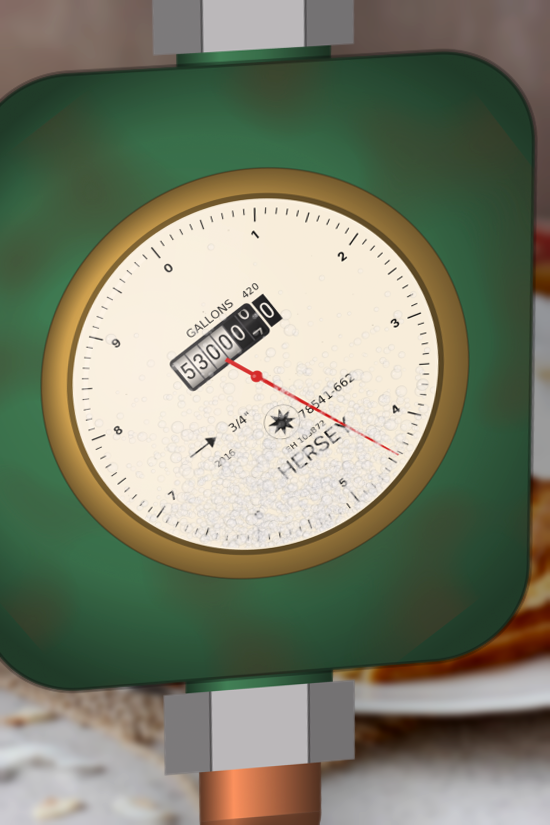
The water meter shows 5300064.4 gal
